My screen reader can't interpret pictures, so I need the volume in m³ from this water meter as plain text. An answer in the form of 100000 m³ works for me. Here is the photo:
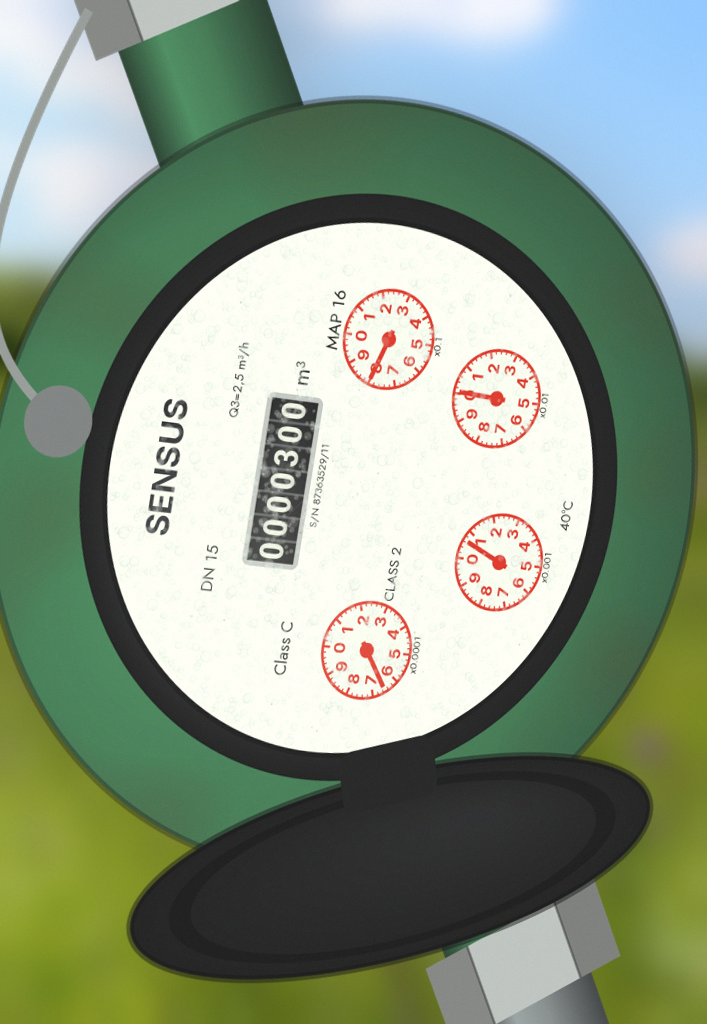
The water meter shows 300.8006 m³
